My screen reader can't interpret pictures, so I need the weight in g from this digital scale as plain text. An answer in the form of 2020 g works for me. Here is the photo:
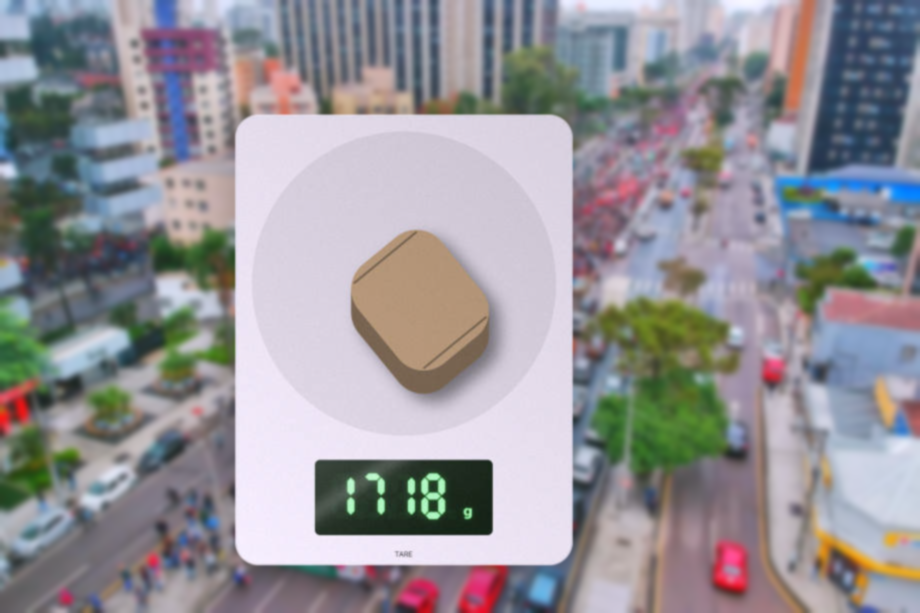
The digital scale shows 1718 g
